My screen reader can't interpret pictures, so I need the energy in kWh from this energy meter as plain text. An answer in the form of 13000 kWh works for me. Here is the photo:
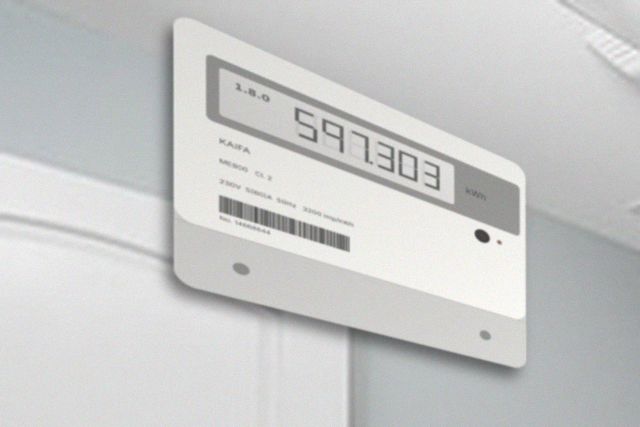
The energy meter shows 597.303 kWh
